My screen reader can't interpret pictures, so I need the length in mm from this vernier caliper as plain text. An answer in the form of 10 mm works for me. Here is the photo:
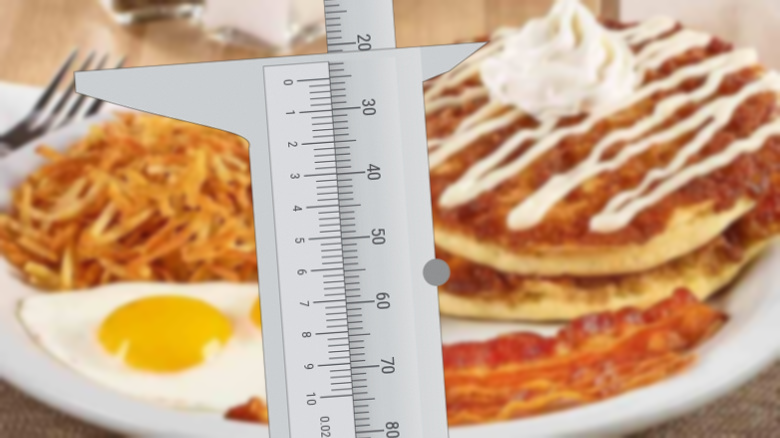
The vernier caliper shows 25.2 mm
